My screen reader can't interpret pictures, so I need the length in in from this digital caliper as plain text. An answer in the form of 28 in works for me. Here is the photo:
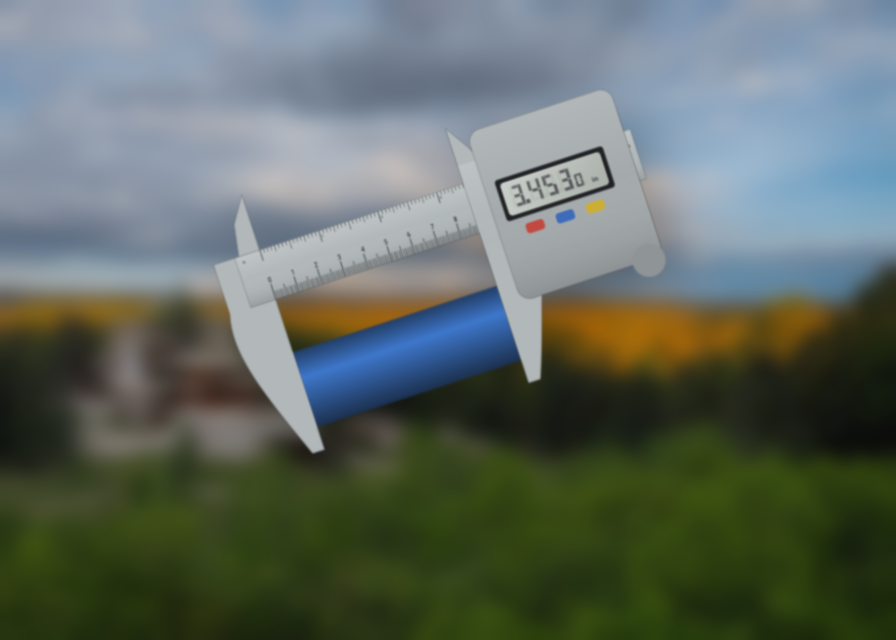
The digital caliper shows 3.4530 in
